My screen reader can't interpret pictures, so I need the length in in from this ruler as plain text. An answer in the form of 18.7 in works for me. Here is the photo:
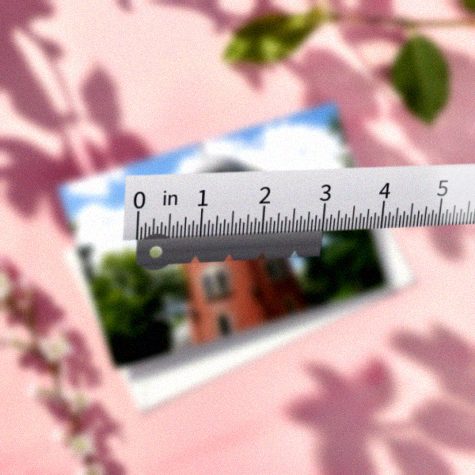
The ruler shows 3 in
